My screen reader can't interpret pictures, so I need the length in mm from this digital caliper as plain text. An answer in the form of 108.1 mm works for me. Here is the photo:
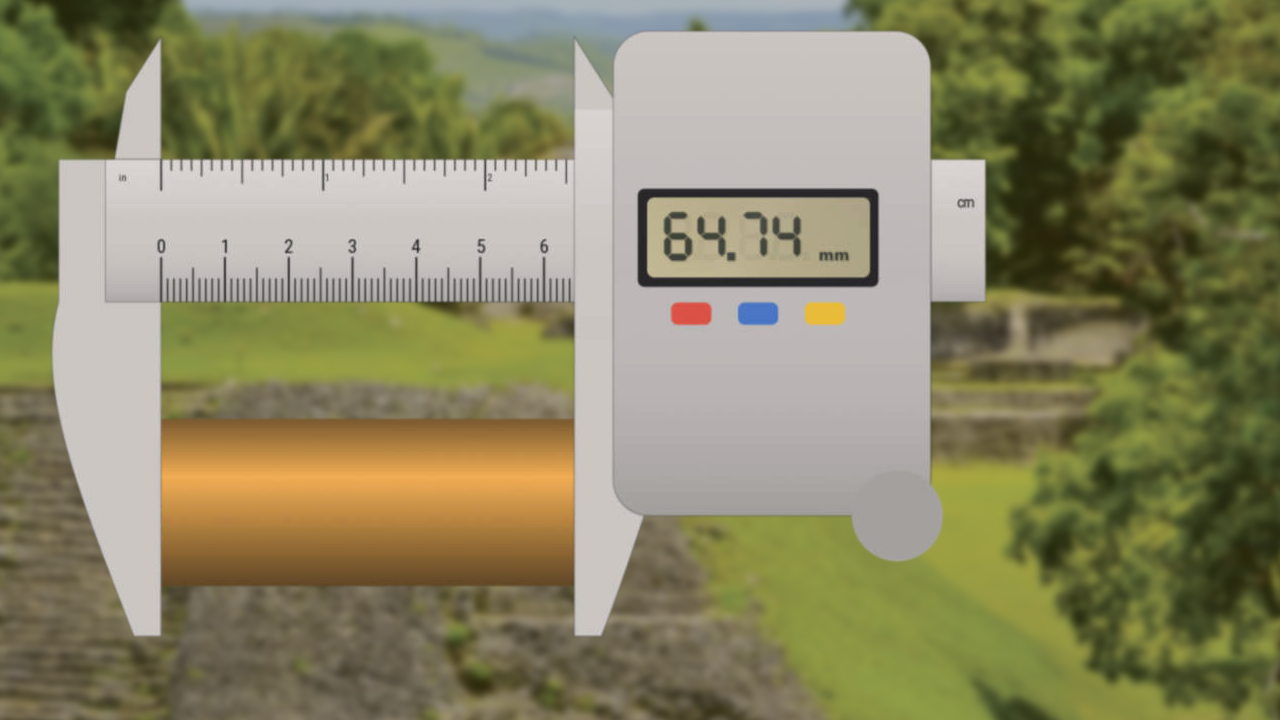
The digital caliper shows 64.74 mm
